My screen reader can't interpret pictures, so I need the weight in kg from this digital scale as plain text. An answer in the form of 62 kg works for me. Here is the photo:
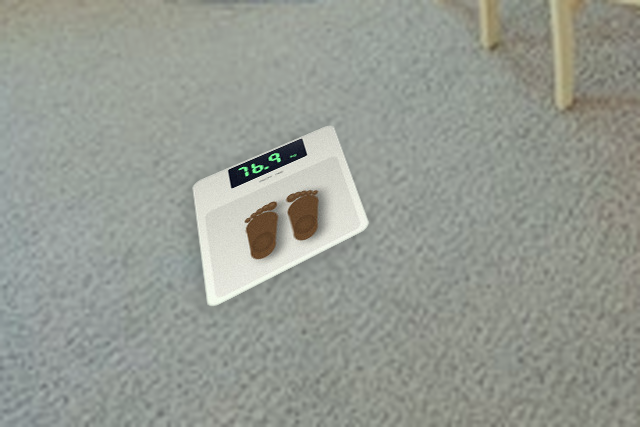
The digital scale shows 76.9 kg
